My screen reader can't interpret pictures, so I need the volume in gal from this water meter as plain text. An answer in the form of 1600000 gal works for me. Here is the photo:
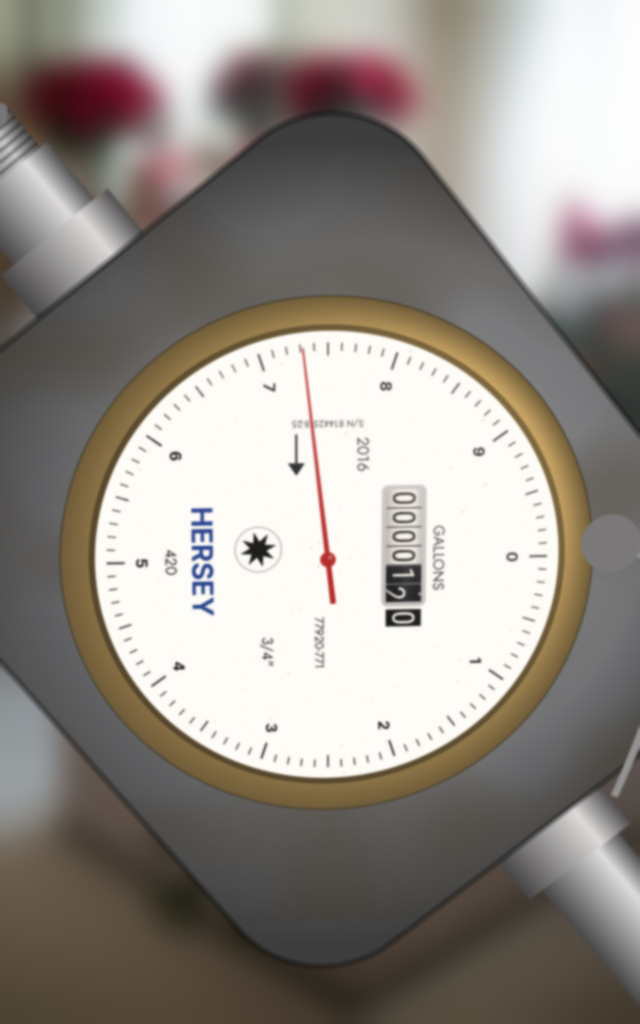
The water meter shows 117.3 gal
